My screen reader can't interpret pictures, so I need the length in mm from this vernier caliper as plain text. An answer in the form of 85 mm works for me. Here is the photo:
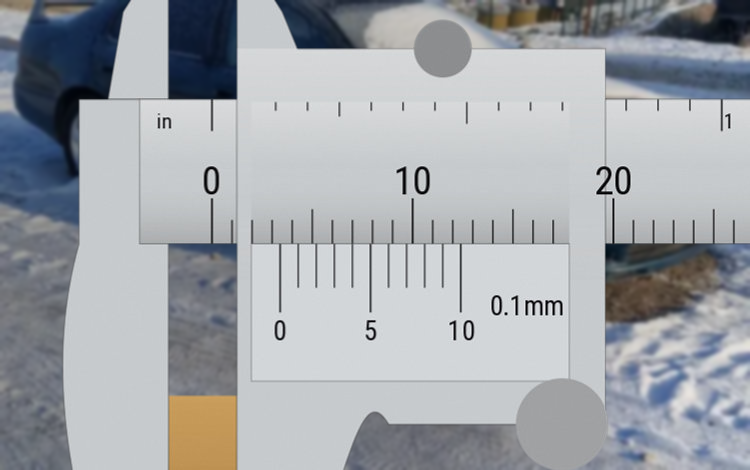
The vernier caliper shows 3.4 mm
